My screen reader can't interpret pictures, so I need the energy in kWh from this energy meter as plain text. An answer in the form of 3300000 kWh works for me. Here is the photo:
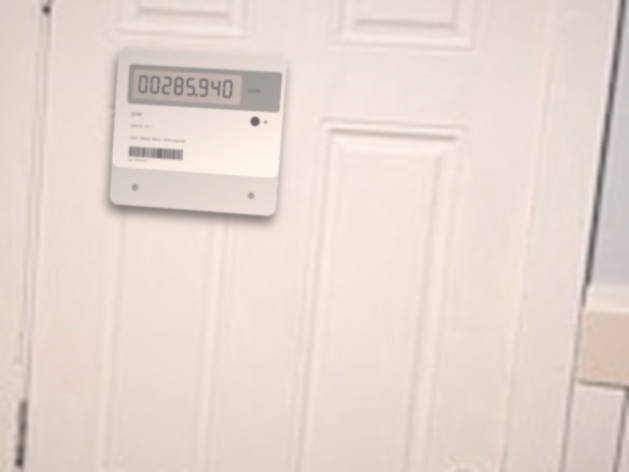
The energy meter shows 285.940 kWh
